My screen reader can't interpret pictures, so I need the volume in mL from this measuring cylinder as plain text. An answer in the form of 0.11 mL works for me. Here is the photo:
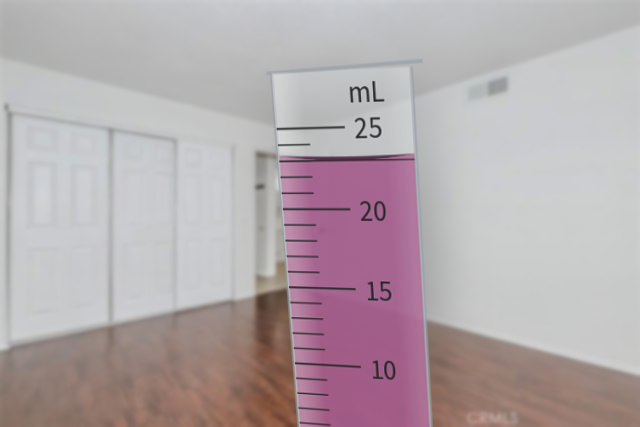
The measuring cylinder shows 23 mL
